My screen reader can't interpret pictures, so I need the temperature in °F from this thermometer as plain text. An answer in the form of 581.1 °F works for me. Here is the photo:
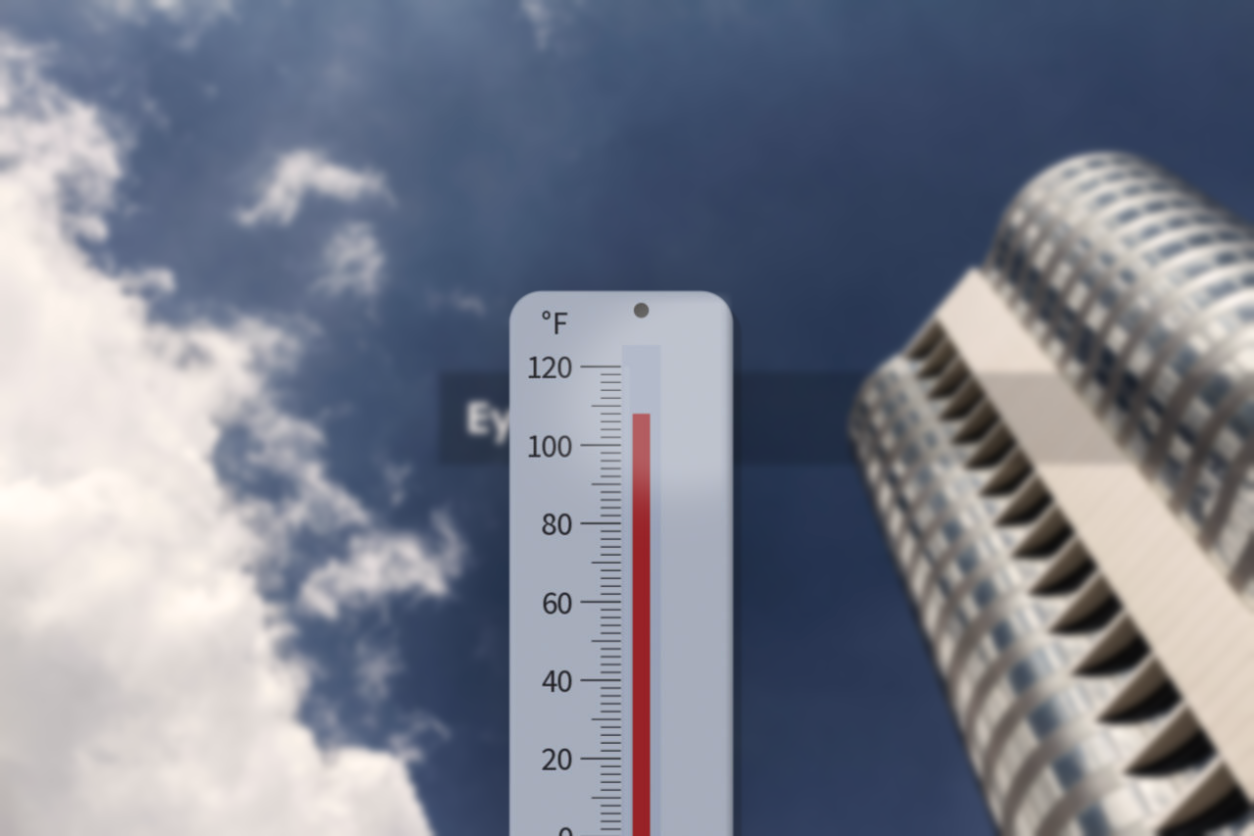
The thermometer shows 108 °F
